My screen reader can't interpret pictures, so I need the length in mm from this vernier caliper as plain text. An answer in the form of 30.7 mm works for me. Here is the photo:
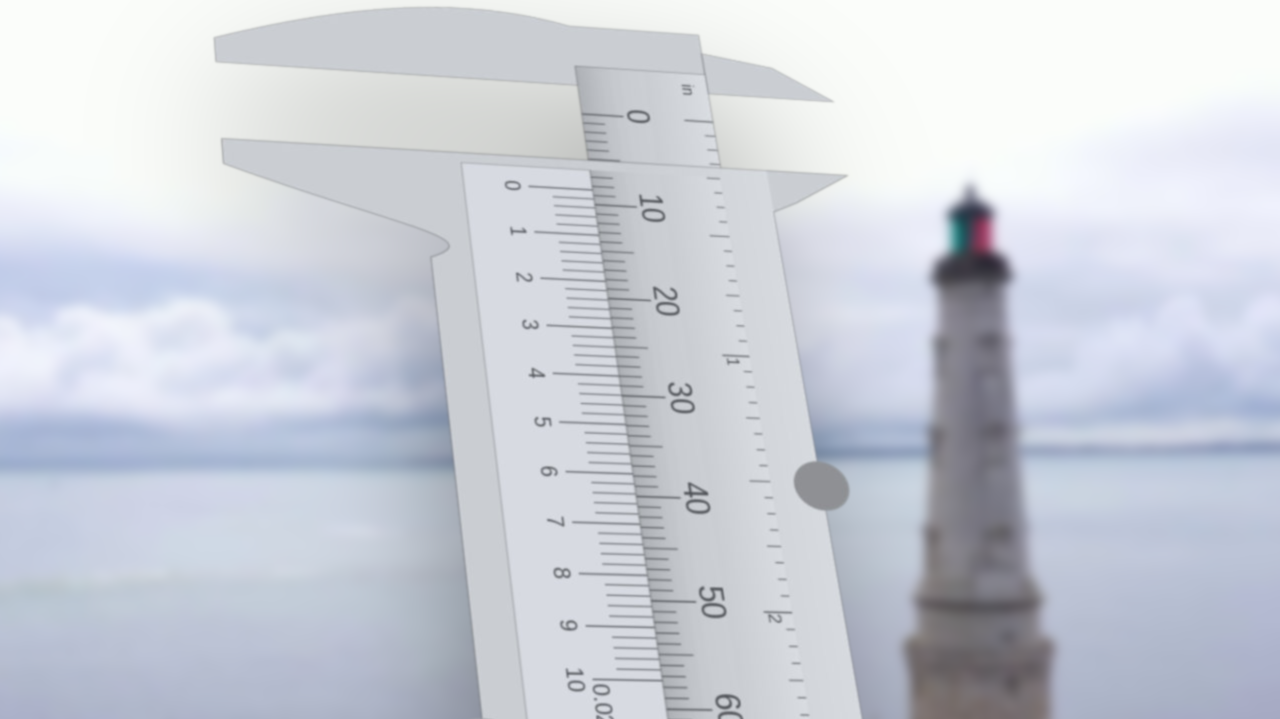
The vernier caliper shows 8.4 mm
